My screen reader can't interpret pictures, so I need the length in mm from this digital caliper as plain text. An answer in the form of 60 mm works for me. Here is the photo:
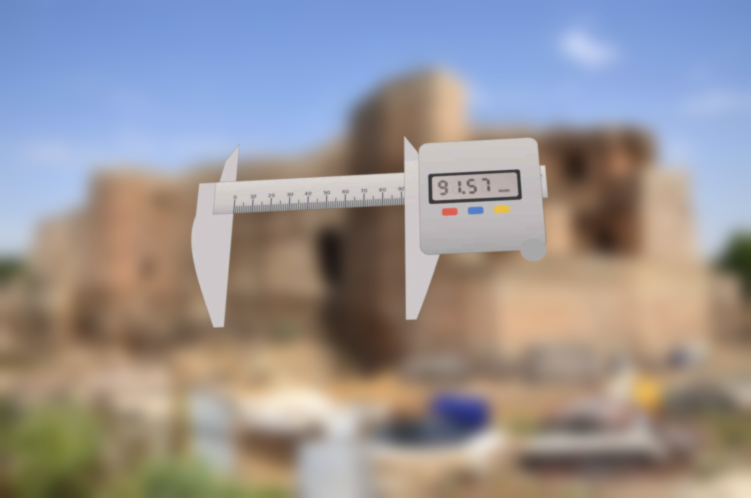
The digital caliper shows 91.57 mm
